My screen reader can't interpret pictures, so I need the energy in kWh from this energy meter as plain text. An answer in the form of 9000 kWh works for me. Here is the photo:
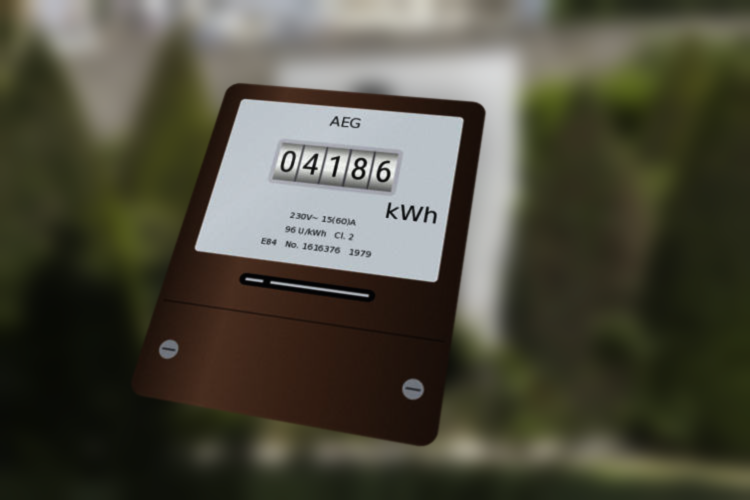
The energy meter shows 4186 kWh
